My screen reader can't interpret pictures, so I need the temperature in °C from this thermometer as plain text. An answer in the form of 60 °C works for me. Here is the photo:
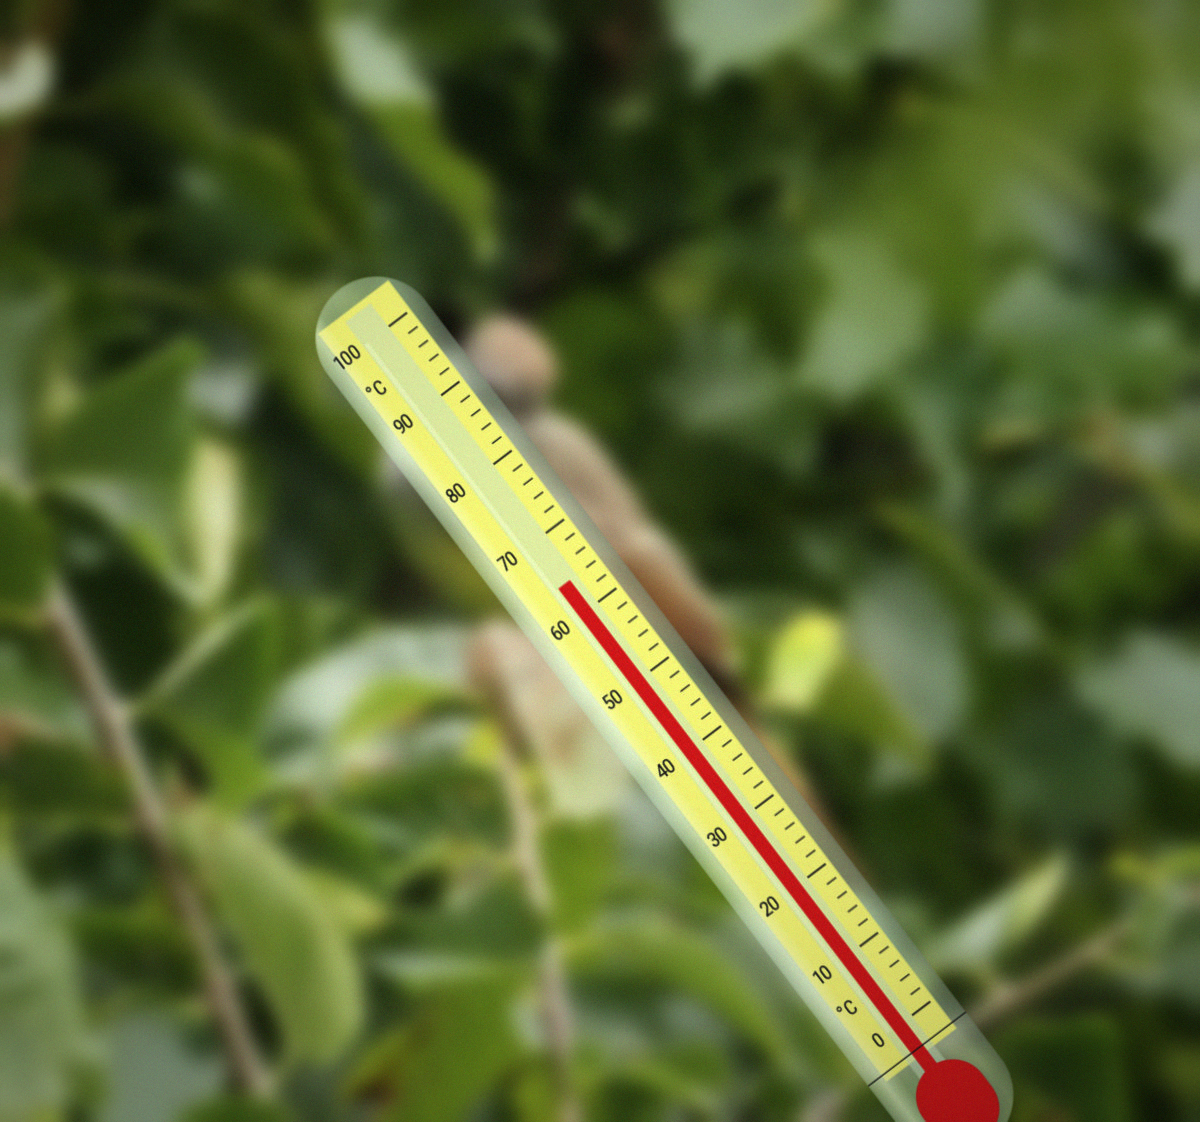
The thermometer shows 64 °C
